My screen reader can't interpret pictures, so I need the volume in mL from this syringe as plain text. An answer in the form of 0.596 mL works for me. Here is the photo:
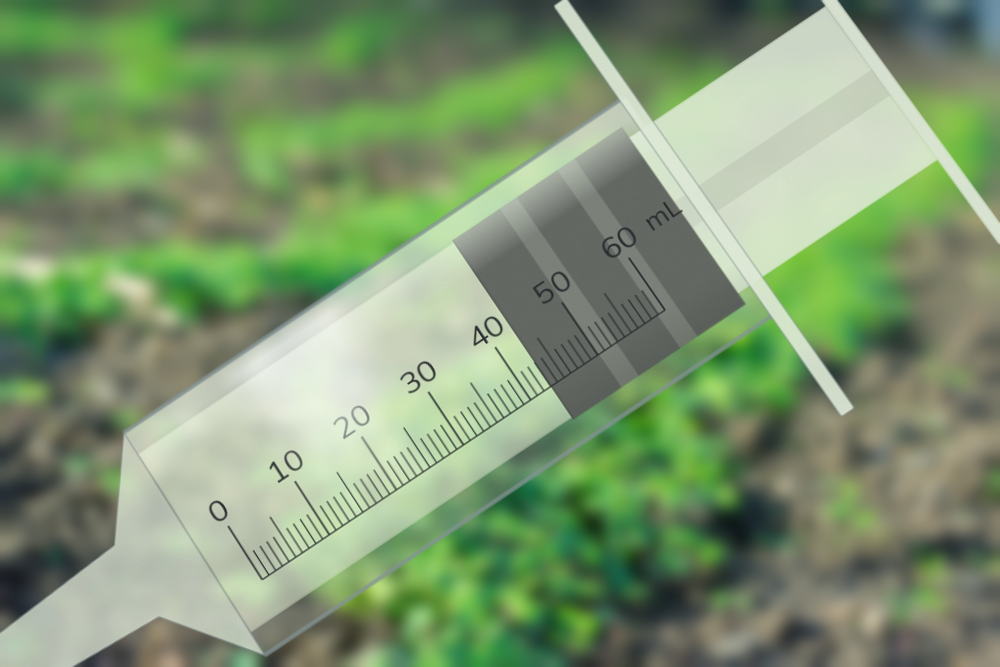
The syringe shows 43 mL
